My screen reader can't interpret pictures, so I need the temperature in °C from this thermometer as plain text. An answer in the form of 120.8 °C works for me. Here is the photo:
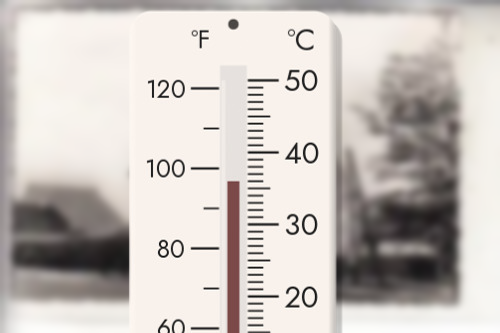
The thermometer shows 36 °C
